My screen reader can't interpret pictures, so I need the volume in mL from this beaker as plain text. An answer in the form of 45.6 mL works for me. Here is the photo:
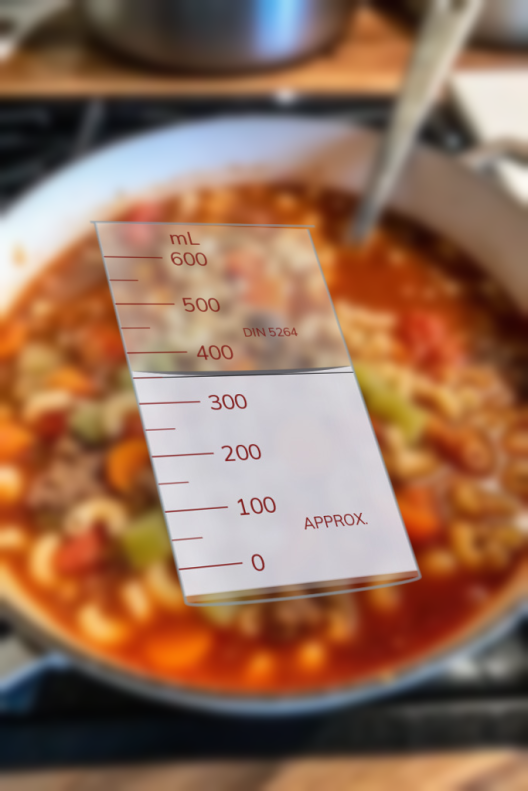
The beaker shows 350 mL
